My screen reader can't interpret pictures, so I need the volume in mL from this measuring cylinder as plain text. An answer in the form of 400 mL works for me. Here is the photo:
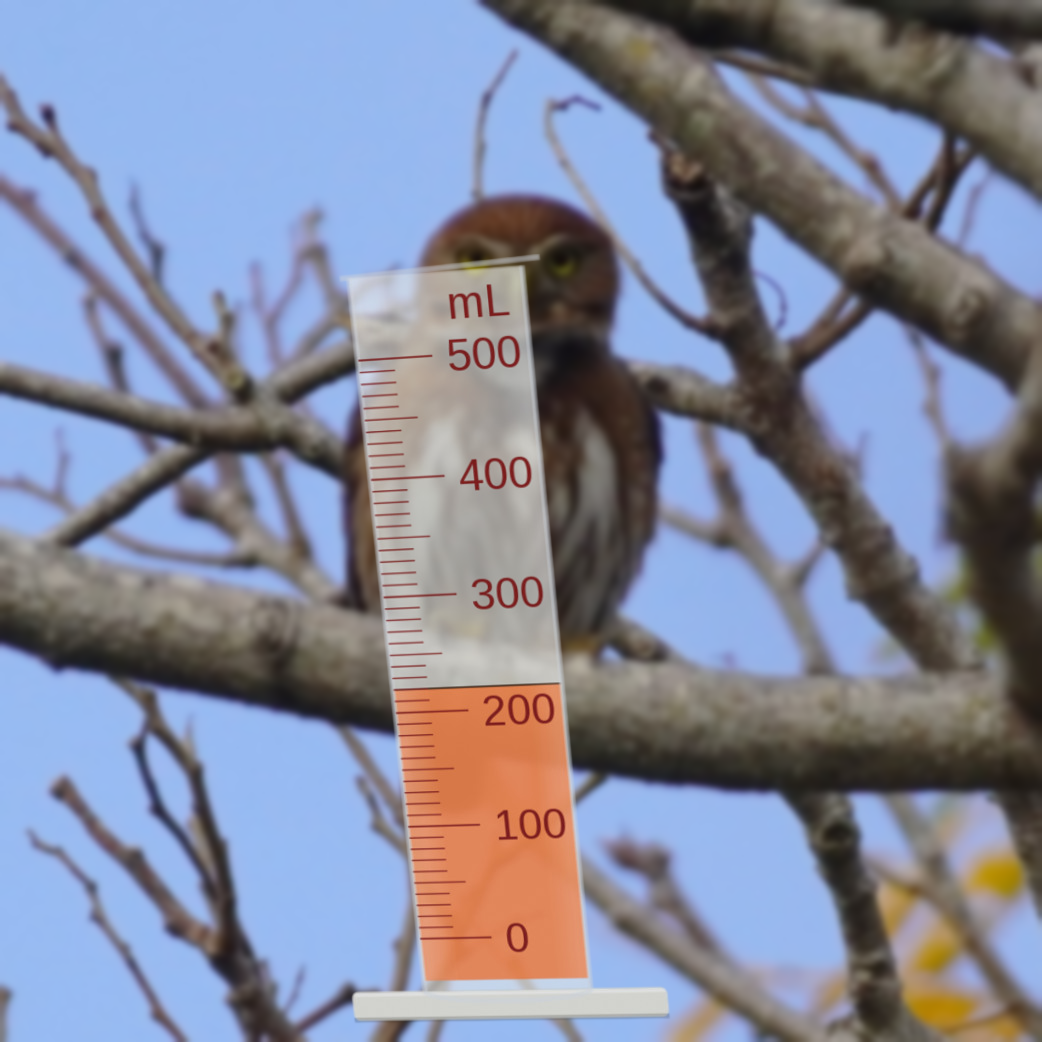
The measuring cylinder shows 220 mL
